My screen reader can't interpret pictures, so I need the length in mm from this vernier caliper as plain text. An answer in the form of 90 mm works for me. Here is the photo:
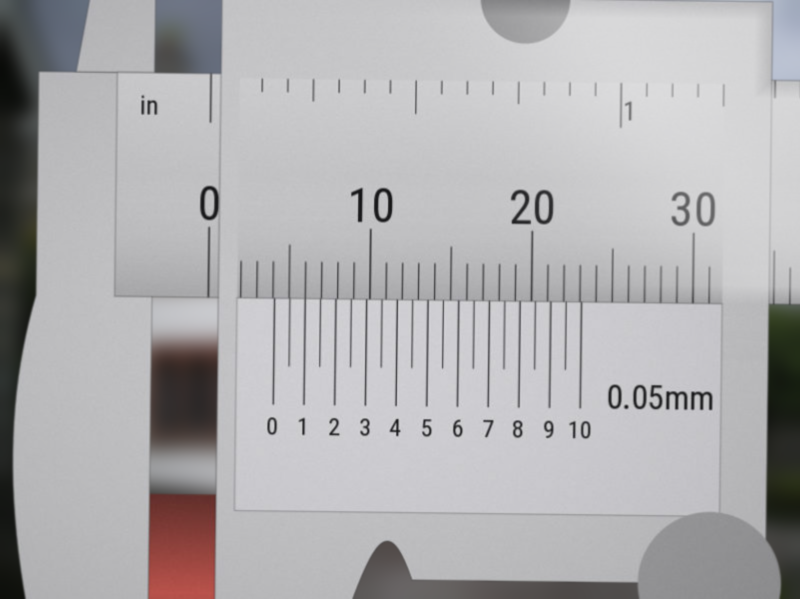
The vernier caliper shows 4.1 mm
